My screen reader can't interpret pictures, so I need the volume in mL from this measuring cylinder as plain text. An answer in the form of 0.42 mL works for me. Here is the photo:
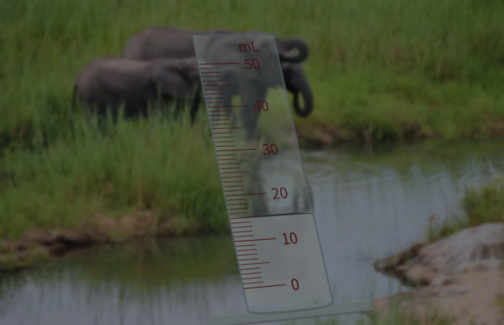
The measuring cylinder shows 15 mL
